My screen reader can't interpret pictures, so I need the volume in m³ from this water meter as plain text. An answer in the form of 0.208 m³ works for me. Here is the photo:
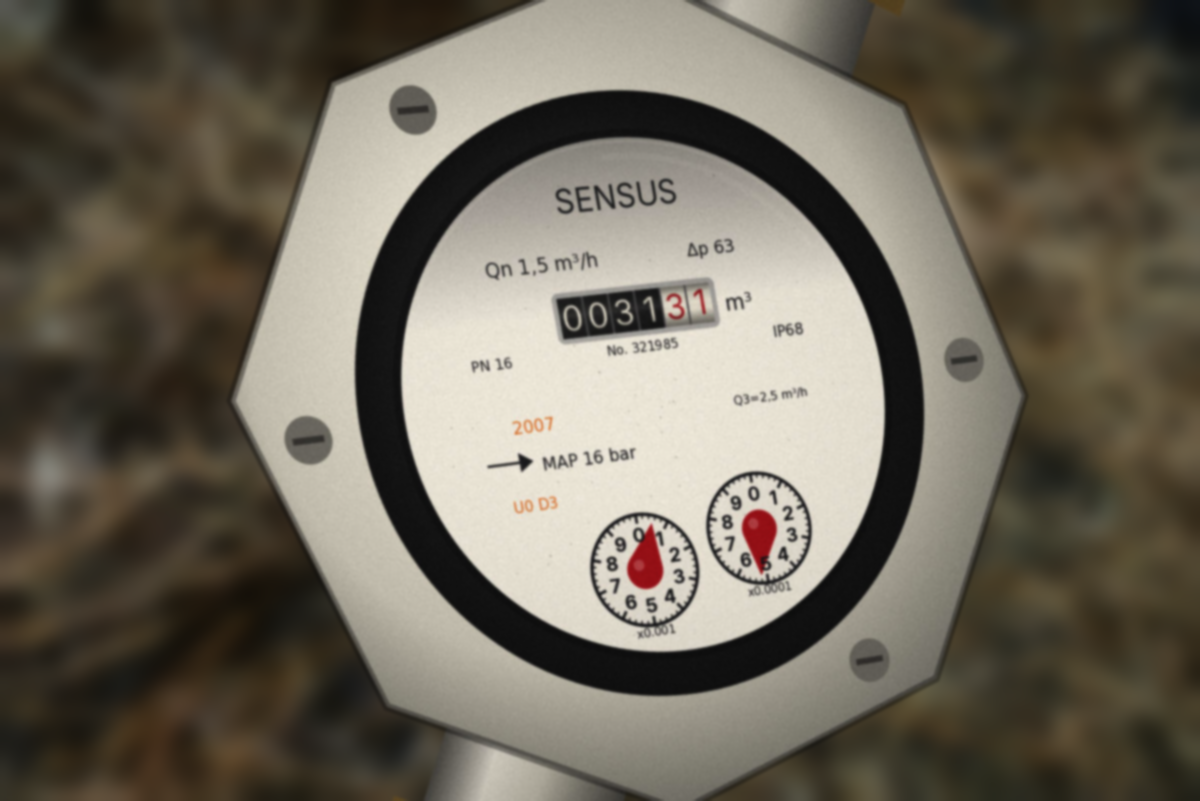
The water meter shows 31.3105 m³
